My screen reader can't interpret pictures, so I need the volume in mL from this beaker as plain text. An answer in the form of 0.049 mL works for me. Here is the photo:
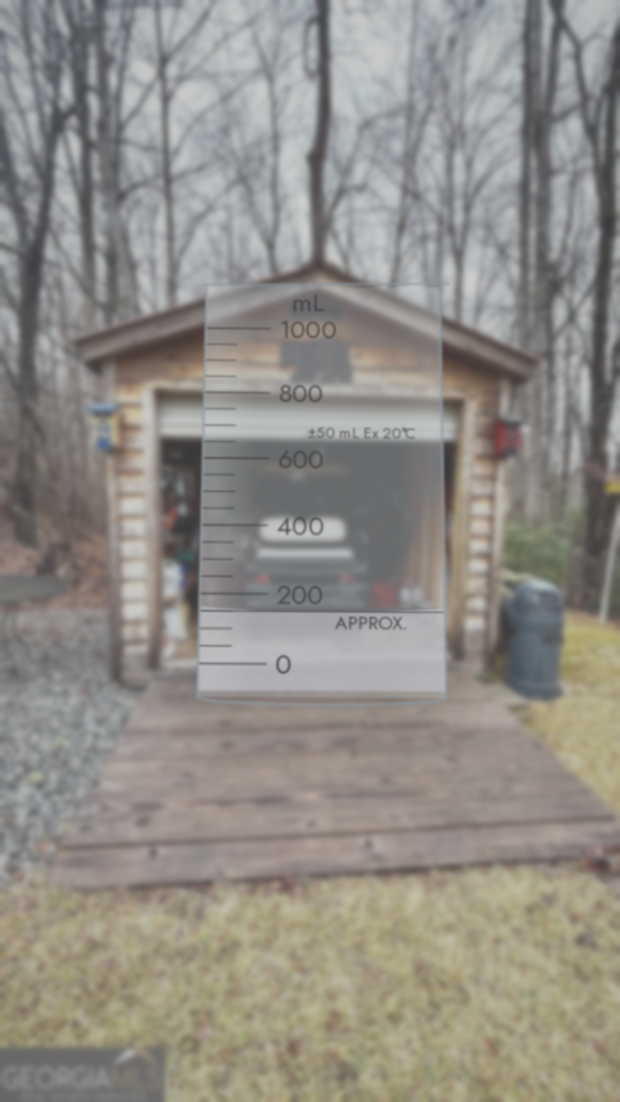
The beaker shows 150 mL
